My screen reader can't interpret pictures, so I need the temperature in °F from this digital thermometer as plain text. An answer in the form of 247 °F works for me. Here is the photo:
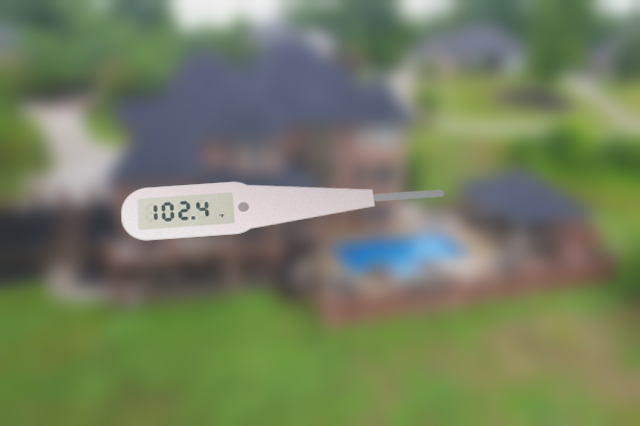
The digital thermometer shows 102.4 °F
